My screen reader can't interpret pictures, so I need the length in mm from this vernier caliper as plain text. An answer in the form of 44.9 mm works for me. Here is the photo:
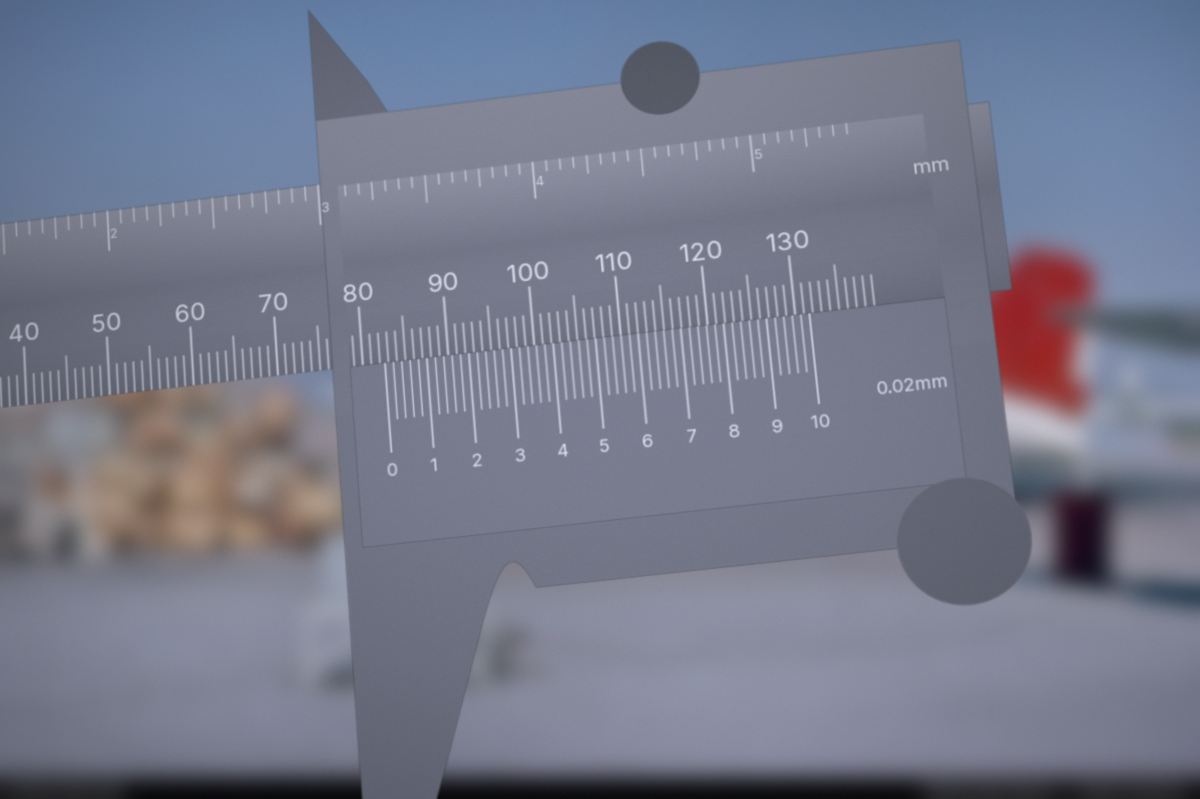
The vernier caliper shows 82.6 mm
